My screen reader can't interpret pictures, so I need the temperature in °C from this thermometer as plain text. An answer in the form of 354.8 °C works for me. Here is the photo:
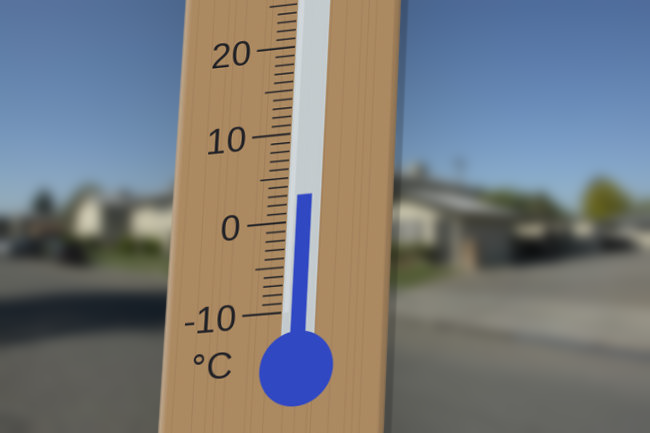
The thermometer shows 3 °C
